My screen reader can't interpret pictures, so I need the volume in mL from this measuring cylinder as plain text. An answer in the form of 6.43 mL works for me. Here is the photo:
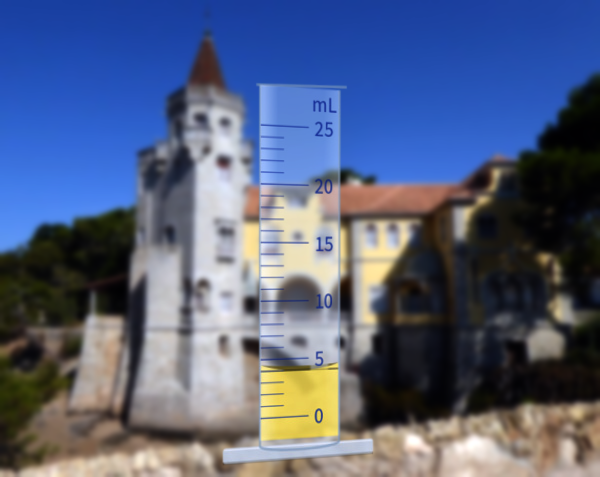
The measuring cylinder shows 4 mL
